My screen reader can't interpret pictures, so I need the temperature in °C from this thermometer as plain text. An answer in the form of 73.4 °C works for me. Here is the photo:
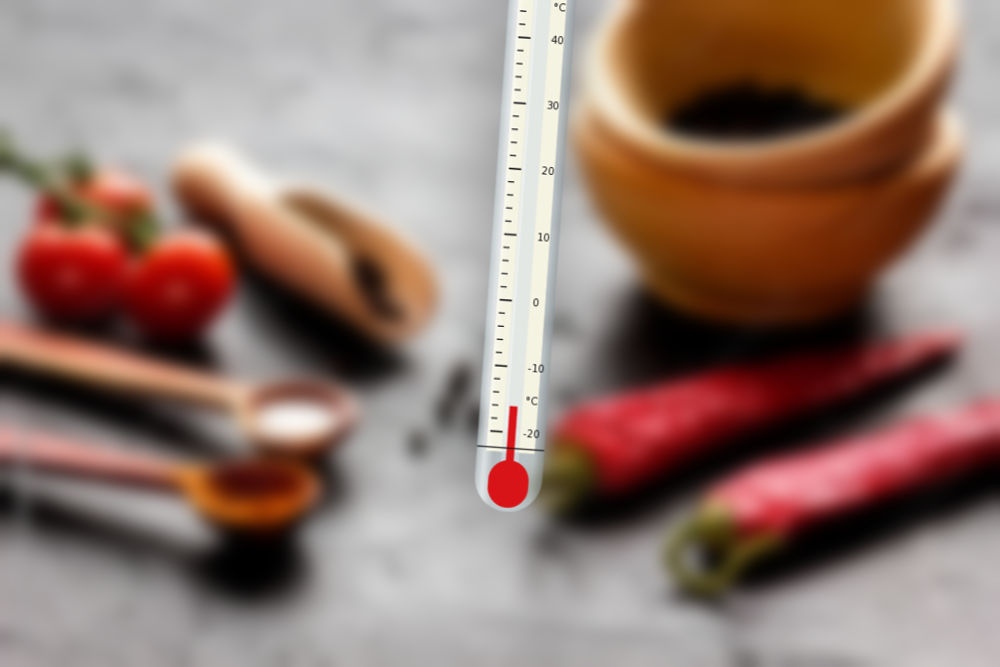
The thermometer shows -16 °C
